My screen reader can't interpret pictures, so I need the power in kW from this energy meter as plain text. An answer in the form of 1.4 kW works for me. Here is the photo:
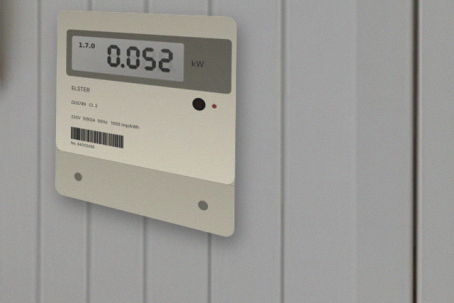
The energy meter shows 0.052 kW
